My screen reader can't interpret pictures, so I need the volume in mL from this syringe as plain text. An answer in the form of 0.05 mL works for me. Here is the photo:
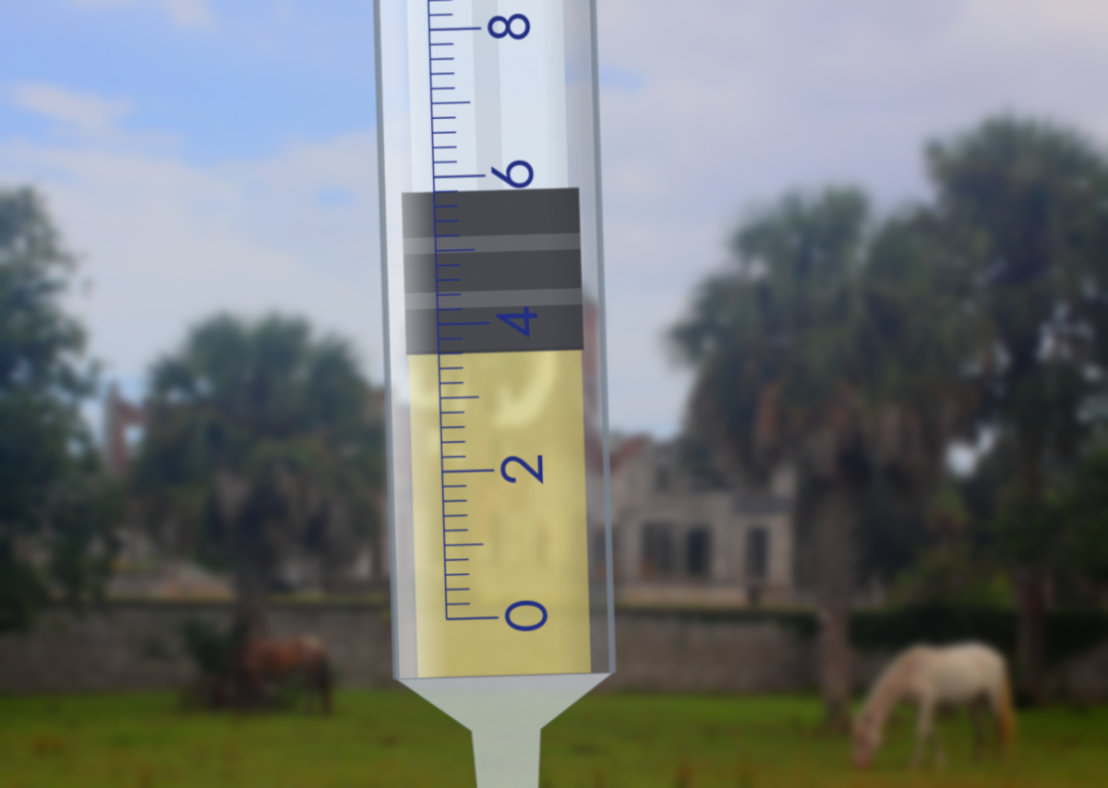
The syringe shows 3.6 mL
